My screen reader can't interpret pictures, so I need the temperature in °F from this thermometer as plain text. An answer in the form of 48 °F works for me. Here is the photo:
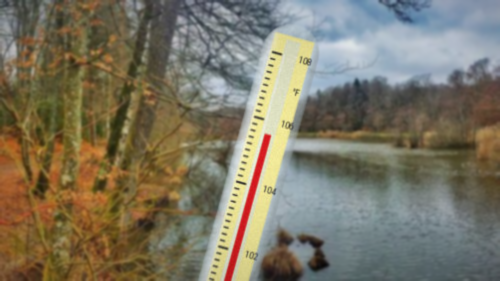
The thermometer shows 105.6 °F
